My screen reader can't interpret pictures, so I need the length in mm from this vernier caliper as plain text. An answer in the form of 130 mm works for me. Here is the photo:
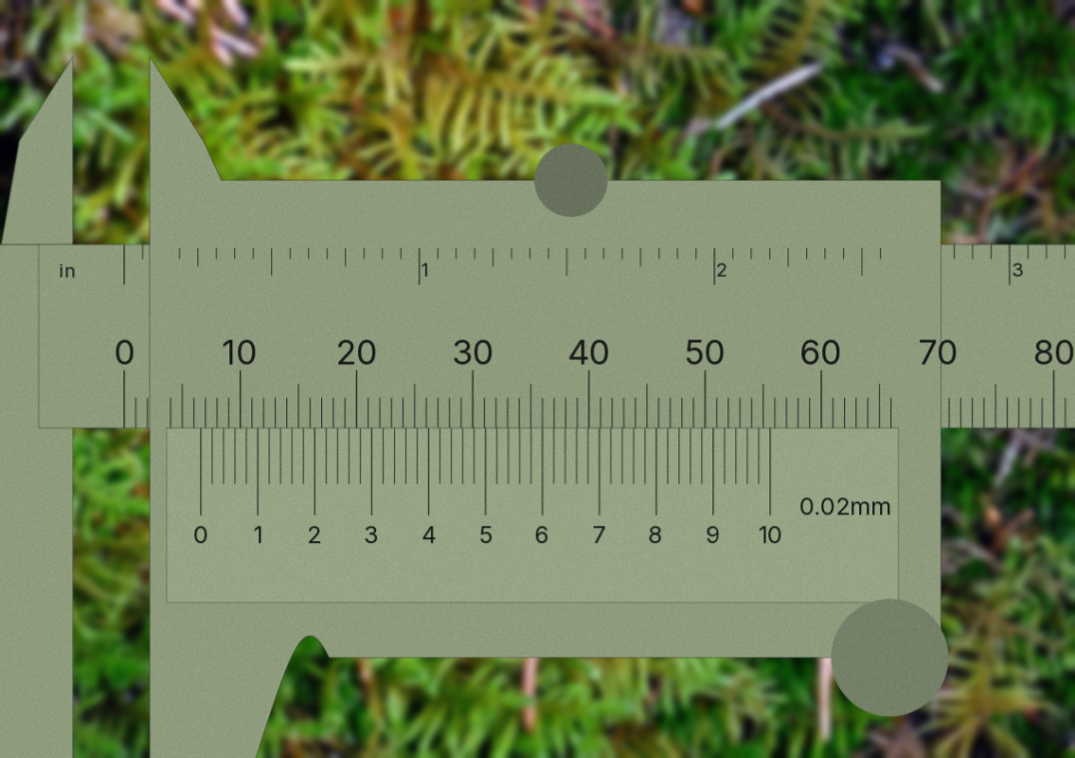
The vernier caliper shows 6.6 mm
